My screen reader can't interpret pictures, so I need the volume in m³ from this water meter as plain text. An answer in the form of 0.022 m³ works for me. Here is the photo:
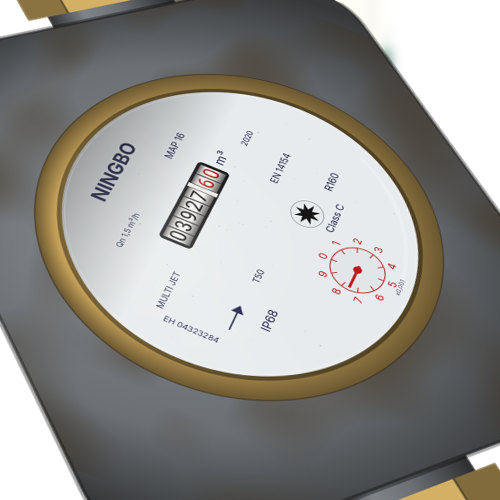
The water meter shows 3927.607 m³
